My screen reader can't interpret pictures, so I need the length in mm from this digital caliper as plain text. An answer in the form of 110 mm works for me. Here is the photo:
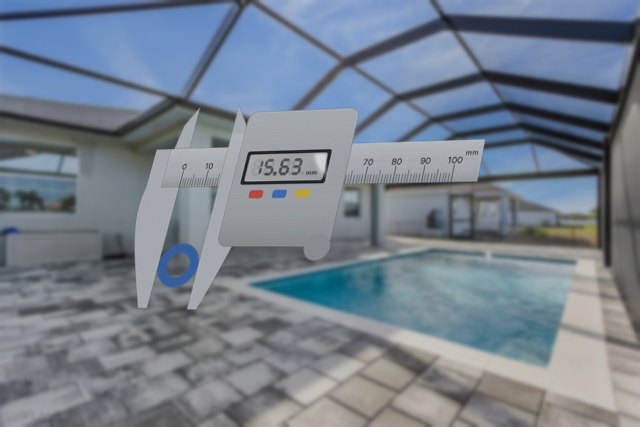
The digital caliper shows 15.63 mm
